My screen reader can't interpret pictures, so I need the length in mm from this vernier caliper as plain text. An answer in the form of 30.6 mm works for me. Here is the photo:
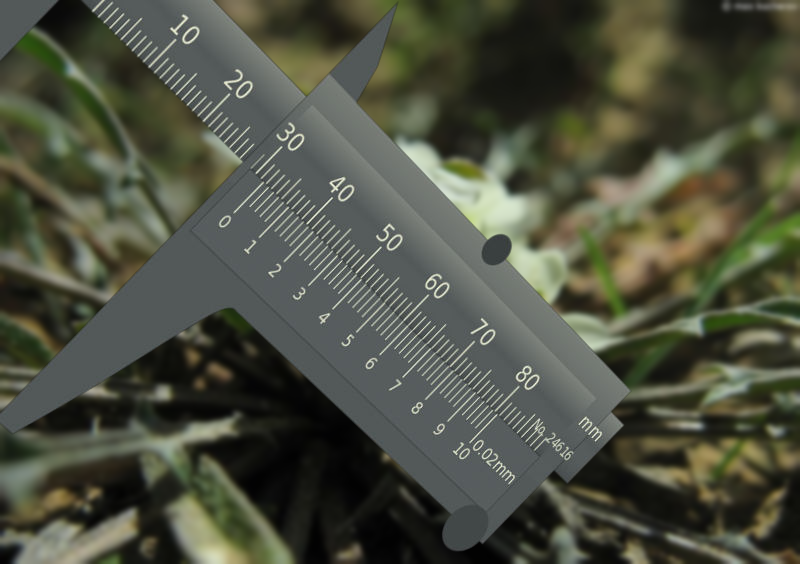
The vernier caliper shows 31.6 mm
